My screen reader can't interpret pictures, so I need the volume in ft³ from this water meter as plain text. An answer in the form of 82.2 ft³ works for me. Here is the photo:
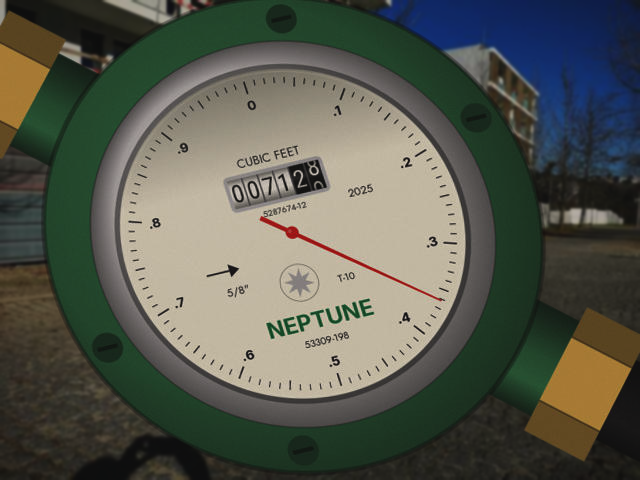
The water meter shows 7128.36 ft³
